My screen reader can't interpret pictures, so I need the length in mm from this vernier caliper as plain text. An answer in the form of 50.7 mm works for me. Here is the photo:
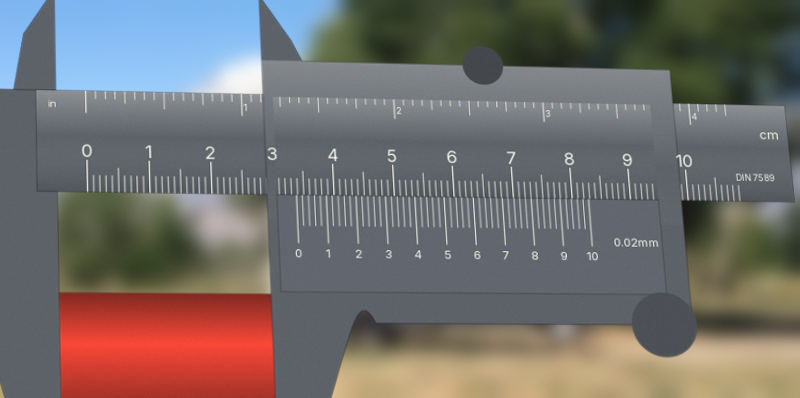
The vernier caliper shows 33.8 mm
